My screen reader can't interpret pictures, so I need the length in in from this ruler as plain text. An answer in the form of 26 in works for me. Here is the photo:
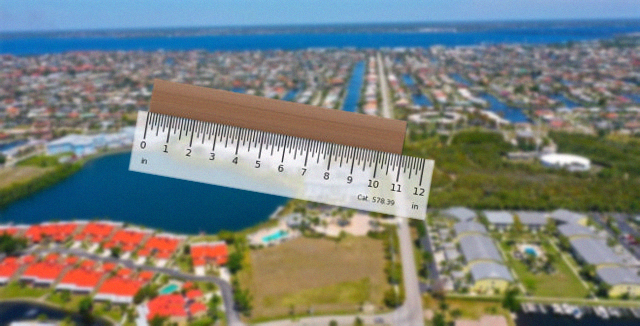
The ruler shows 11 in
